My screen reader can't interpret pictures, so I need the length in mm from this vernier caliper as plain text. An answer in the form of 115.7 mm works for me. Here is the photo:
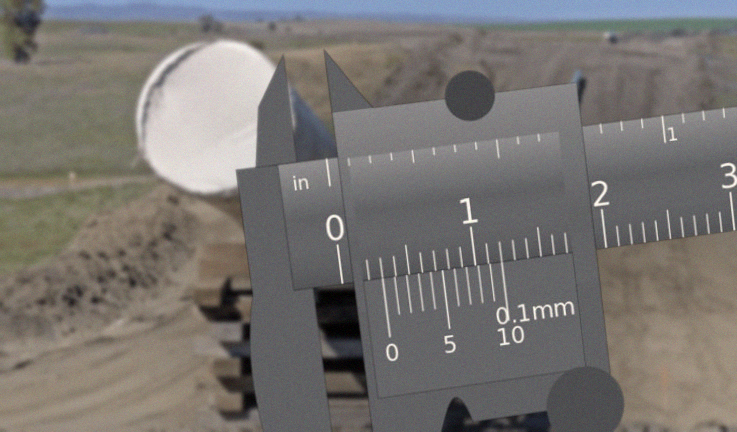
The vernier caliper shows 3.0 mm
